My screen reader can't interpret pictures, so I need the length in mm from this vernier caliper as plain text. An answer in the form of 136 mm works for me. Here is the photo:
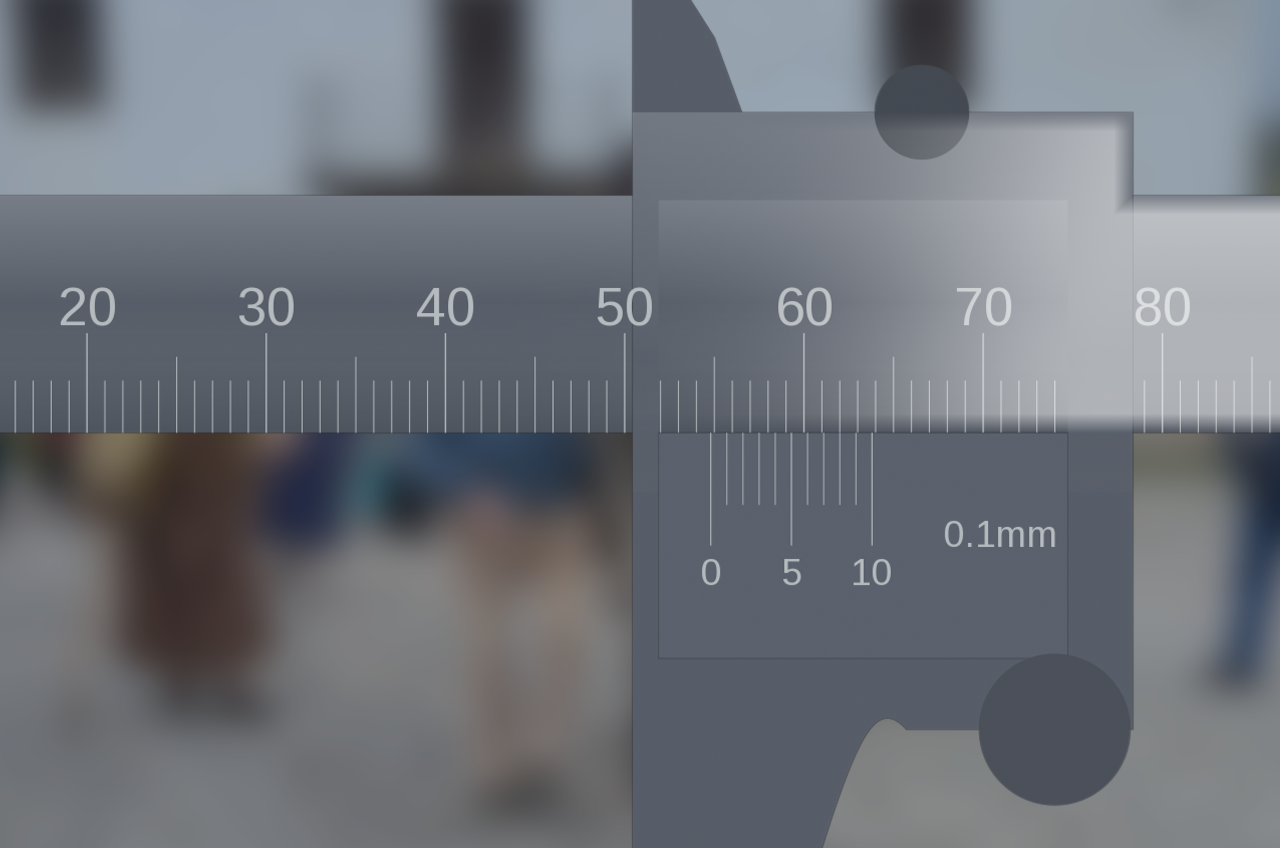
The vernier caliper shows 54.8 mm
